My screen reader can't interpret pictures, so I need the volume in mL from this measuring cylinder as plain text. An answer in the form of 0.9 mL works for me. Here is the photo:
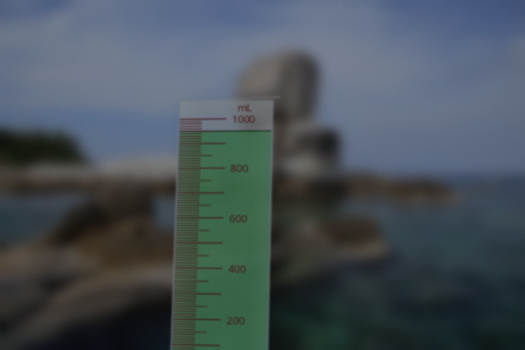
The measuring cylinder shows 950 mL
